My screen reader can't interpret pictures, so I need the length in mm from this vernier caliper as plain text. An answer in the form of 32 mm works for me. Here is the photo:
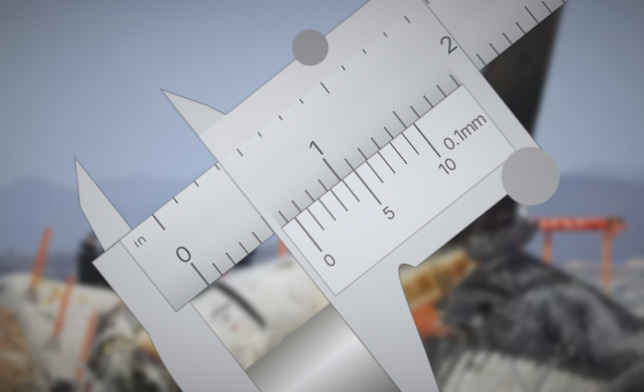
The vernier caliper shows 6.5 mm
